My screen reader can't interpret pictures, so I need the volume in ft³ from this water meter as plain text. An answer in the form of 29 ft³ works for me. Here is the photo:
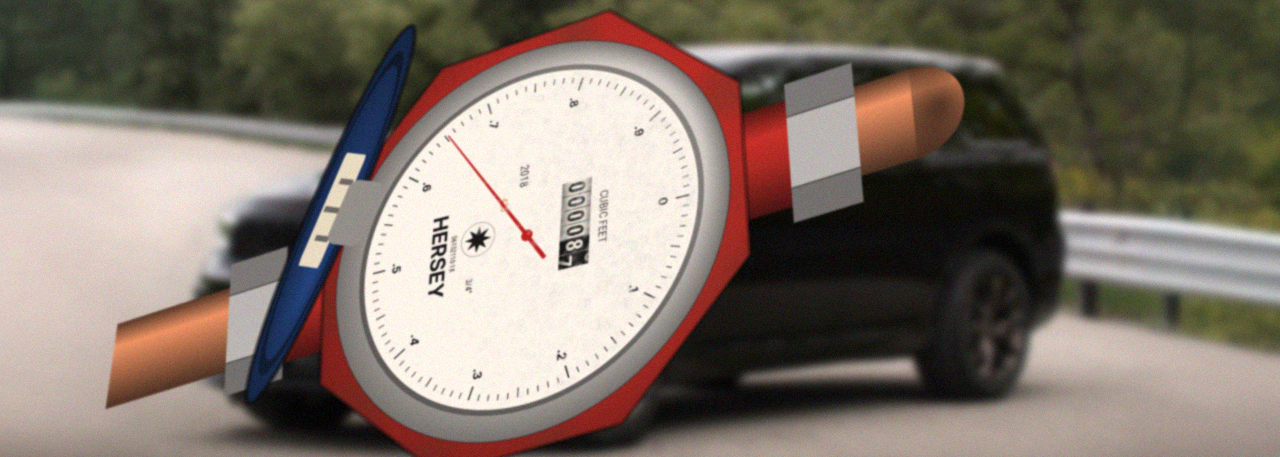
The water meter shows 86.65 ft³
